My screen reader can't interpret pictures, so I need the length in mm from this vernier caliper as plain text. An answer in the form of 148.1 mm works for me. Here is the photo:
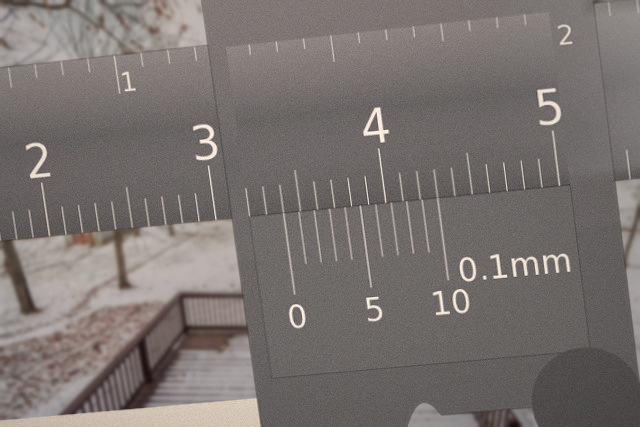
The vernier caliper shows 34.0 mm
